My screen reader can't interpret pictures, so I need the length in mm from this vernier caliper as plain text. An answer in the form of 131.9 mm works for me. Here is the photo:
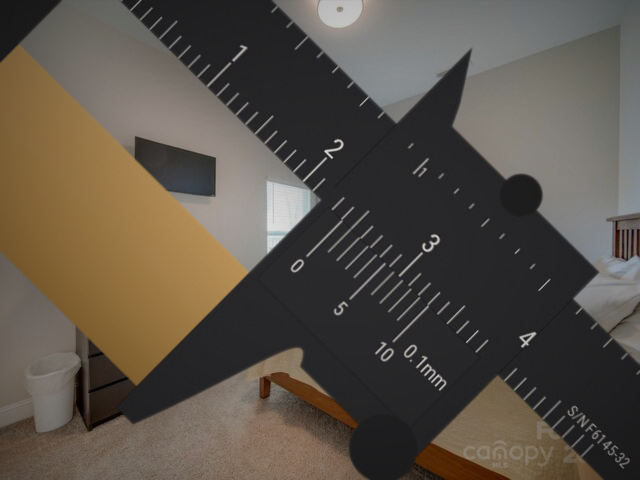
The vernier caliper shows 24.1 mm
